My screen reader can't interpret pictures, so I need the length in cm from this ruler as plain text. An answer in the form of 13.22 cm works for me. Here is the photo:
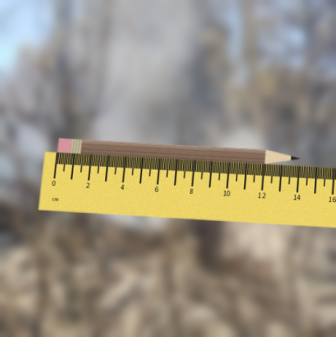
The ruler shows 14 cm
